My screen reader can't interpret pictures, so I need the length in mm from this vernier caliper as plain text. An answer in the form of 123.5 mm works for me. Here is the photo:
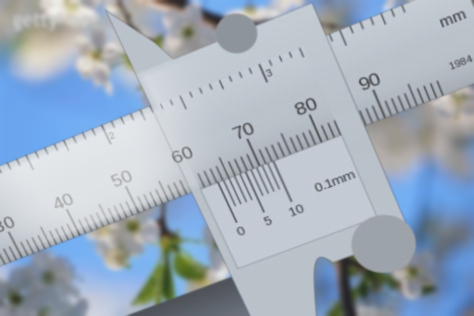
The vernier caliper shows 63.2 mm
